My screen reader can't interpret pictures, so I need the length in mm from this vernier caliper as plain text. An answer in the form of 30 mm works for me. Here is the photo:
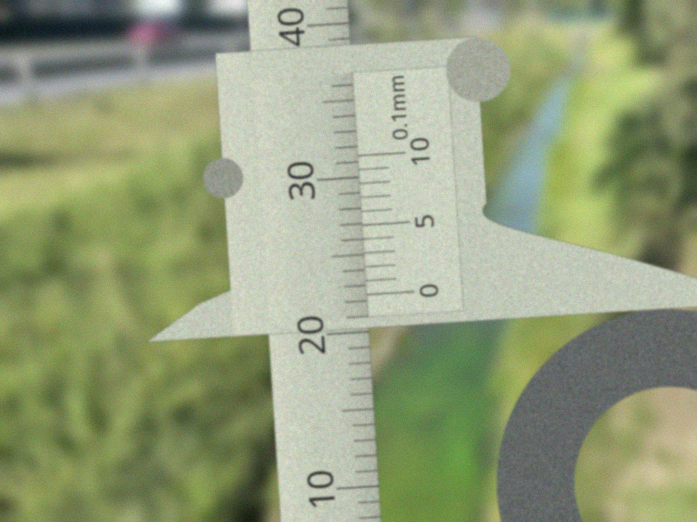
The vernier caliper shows 22.4 mm
